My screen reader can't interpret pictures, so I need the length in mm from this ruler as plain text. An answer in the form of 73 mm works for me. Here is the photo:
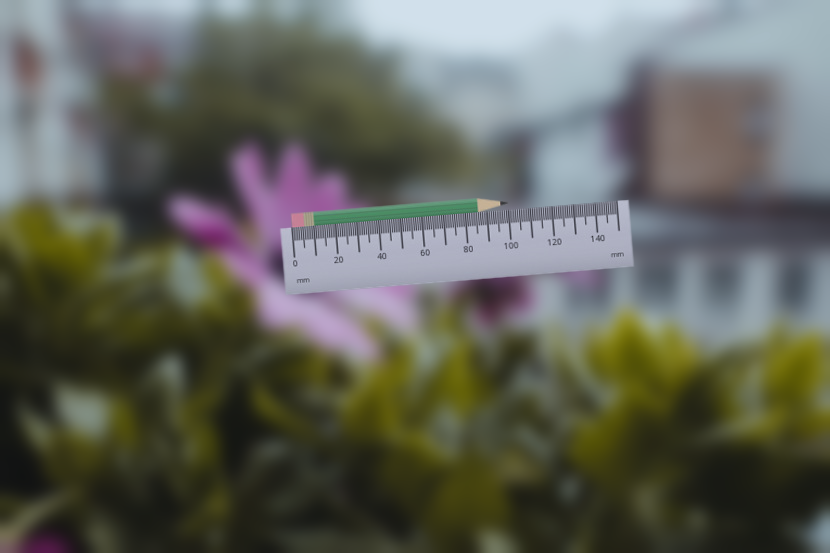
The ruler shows 100 mm
